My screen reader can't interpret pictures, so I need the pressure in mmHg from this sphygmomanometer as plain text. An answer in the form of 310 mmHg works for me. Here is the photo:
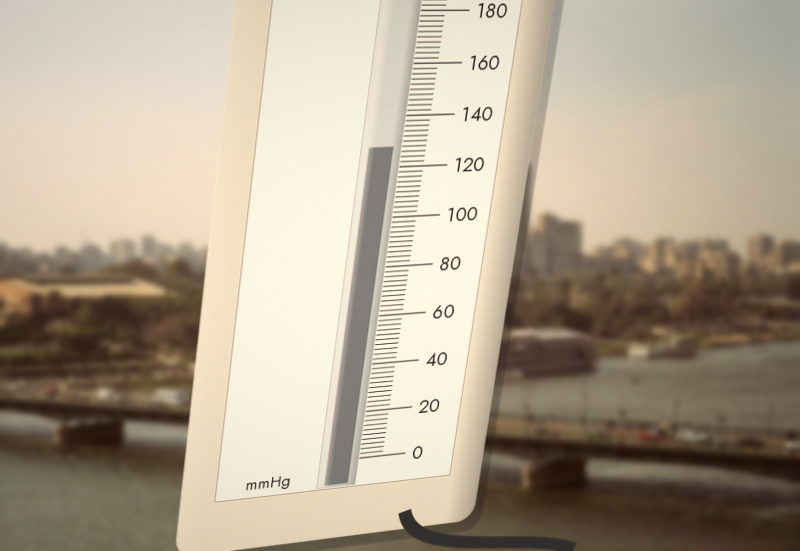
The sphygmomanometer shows 128 mmHg
